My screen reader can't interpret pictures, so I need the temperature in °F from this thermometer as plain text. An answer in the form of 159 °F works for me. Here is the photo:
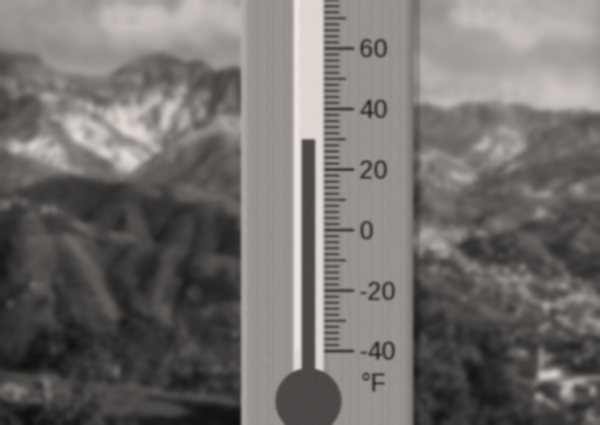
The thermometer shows 30 °F
